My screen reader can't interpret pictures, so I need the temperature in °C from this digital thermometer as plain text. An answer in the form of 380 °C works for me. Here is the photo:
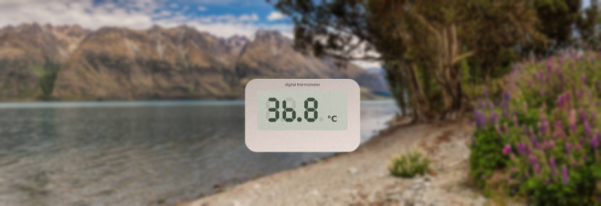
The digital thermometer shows 36.8 °C
